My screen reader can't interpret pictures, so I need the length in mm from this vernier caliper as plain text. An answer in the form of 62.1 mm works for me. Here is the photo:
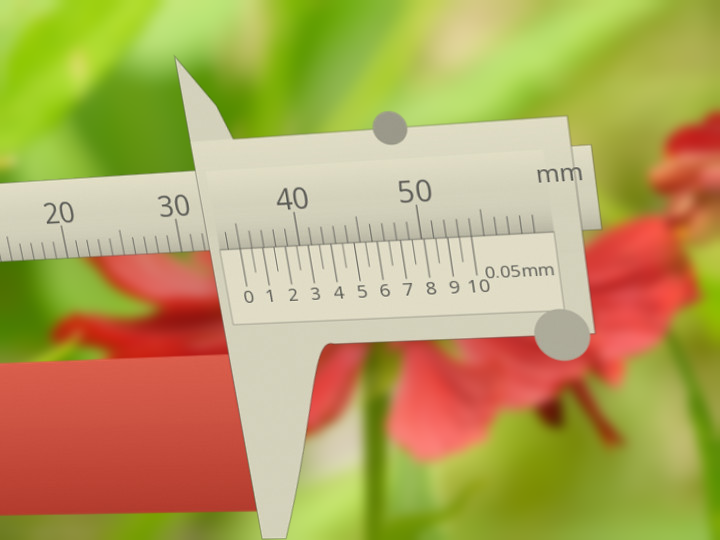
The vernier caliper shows 35.0 mm
